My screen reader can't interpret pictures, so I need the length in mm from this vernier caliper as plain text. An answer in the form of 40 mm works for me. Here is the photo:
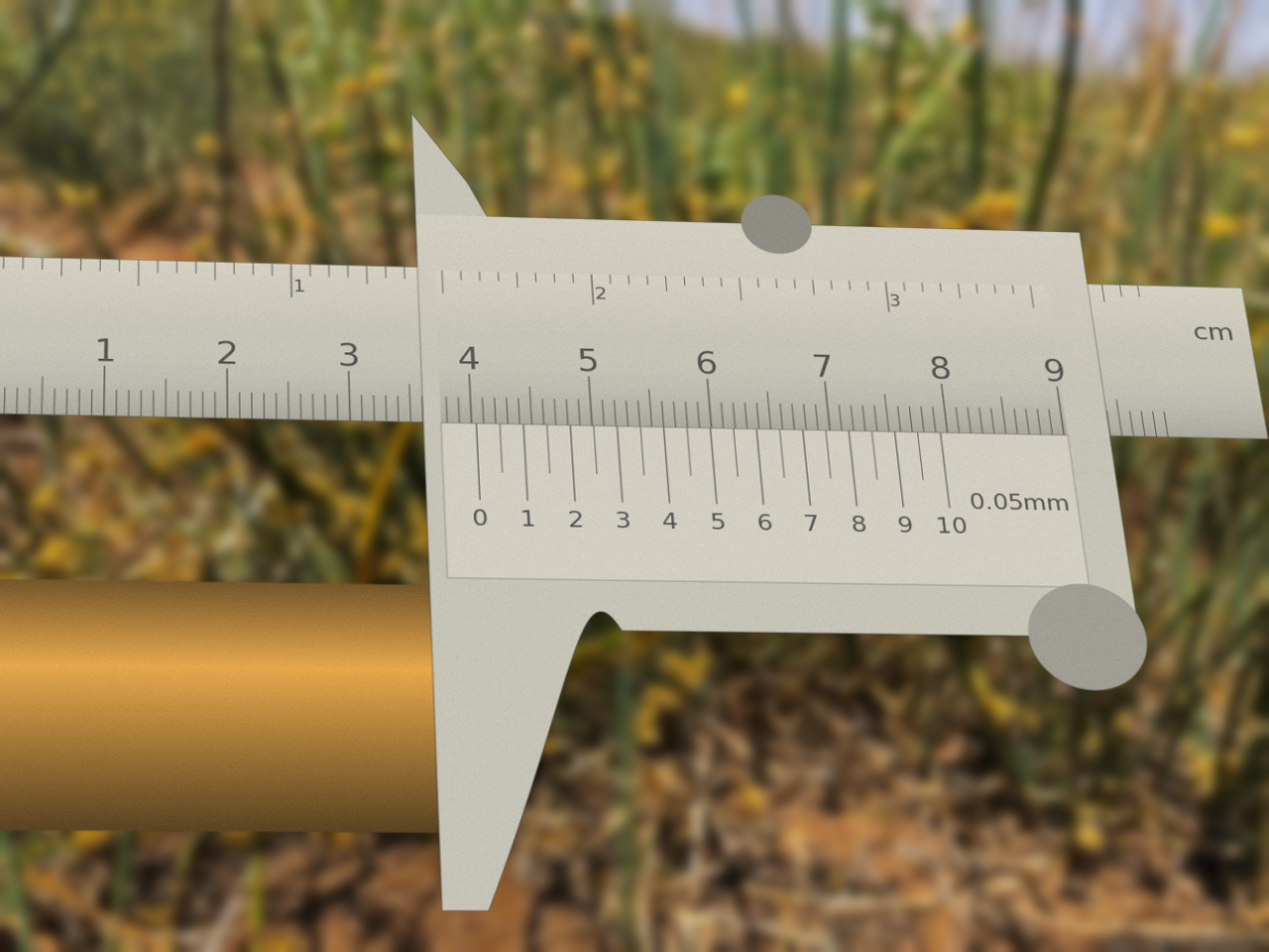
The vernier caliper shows 40.4 mm
